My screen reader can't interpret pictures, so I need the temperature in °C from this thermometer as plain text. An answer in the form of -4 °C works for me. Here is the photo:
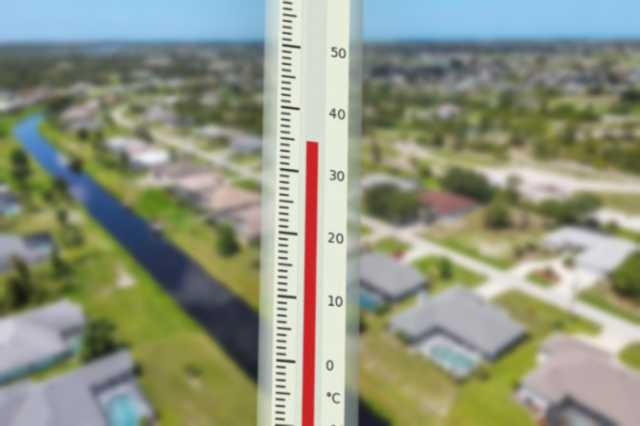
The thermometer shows 35 °C
